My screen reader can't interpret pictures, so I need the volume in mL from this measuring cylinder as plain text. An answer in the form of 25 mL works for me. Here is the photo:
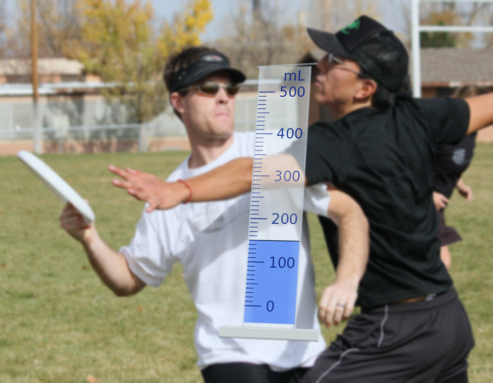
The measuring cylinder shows 150 mL
